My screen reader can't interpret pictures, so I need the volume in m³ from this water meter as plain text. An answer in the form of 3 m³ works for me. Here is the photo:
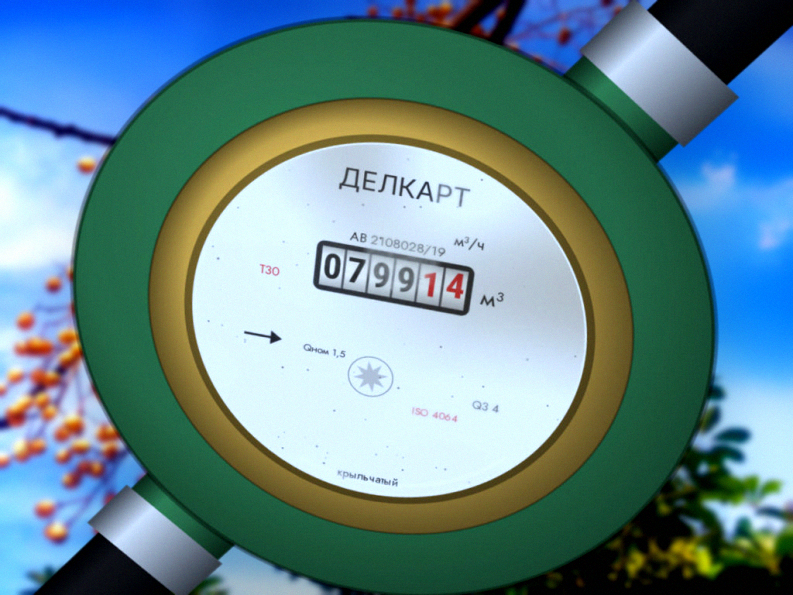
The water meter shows 799.14 m³
